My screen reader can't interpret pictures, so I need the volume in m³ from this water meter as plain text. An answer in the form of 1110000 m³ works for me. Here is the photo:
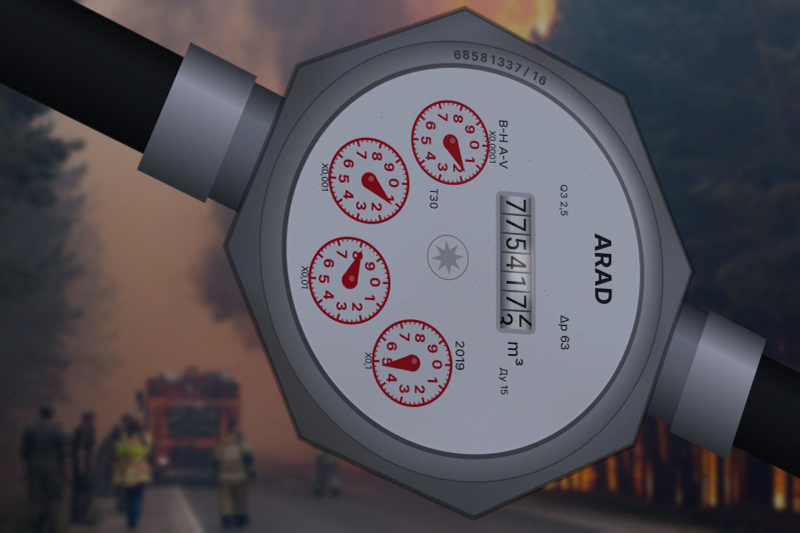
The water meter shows 7754172.4811 m³
